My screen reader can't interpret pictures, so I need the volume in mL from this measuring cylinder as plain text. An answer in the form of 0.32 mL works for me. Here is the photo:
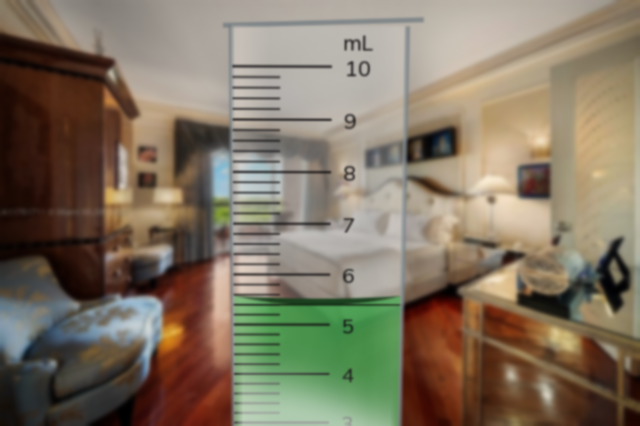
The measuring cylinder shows 5.4 mL
